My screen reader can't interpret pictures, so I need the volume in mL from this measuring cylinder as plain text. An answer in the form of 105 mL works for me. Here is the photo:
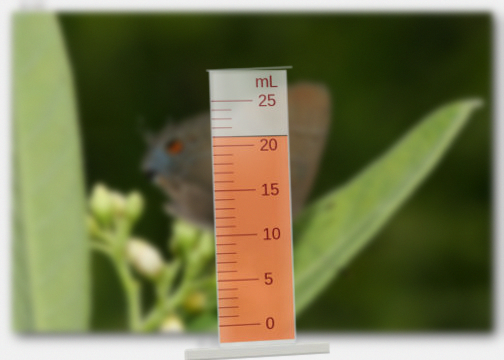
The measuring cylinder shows 21 mL
